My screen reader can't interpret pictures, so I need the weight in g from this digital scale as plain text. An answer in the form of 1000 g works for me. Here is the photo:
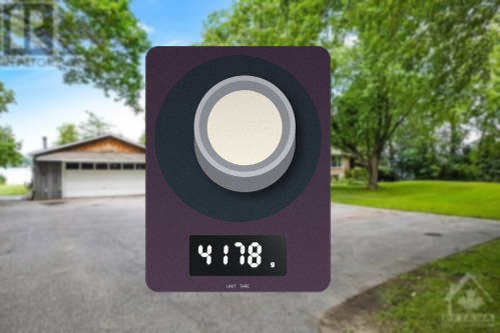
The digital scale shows 4178 g
